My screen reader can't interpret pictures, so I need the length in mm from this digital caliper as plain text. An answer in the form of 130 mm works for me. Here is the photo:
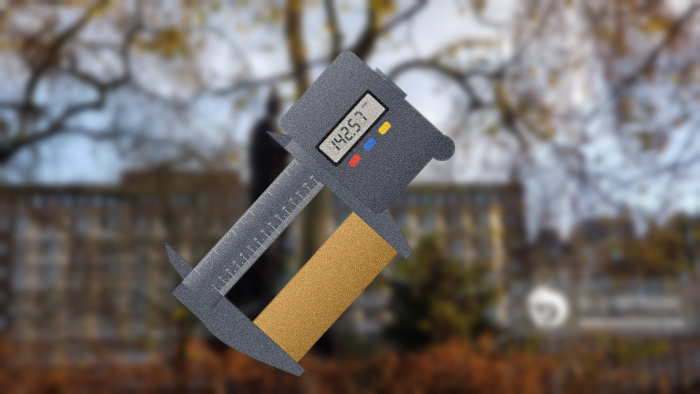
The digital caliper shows 142.57 mm
